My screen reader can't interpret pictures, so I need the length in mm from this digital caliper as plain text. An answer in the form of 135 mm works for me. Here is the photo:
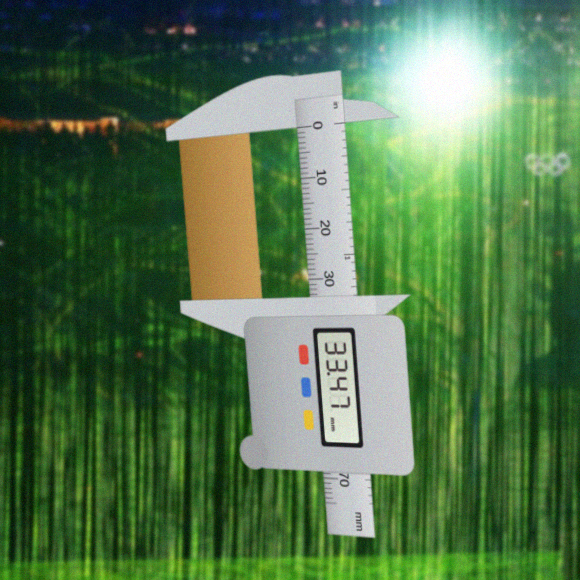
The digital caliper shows 33.47 mm
